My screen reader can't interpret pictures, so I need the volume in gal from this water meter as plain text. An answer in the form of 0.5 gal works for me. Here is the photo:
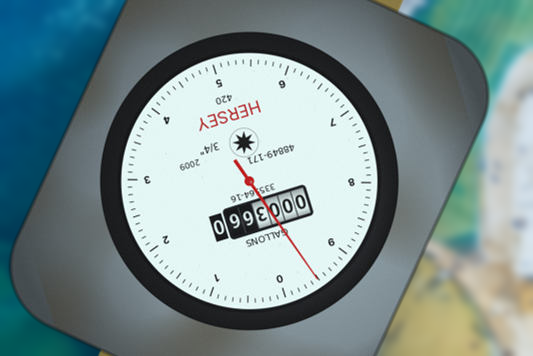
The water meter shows 3659.5 gal
